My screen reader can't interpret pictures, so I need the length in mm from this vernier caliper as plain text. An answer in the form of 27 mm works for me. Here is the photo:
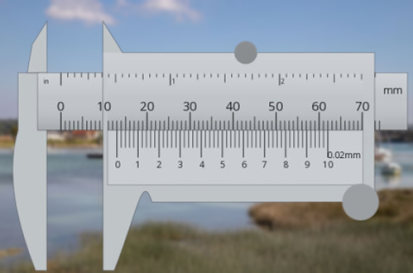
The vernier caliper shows 13.0 mm
